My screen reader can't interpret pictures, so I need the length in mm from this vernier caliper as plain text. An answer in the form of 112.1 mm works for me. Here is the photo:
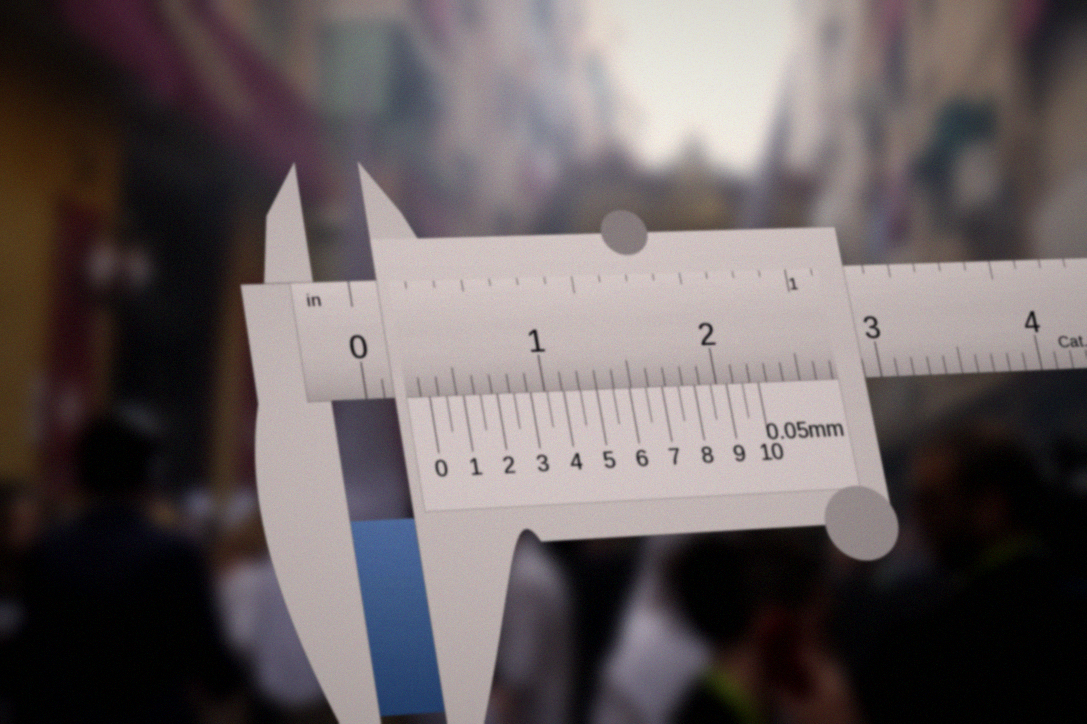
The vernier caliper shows 3.5 mm
